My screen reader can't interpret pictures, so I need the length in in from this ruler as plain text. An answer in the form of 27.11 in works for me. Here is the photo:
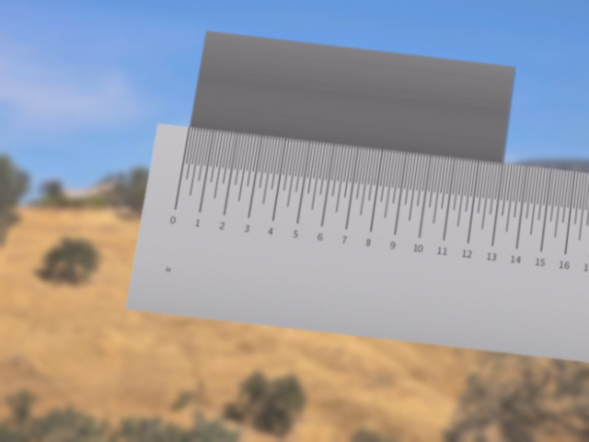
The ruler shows 13 in
